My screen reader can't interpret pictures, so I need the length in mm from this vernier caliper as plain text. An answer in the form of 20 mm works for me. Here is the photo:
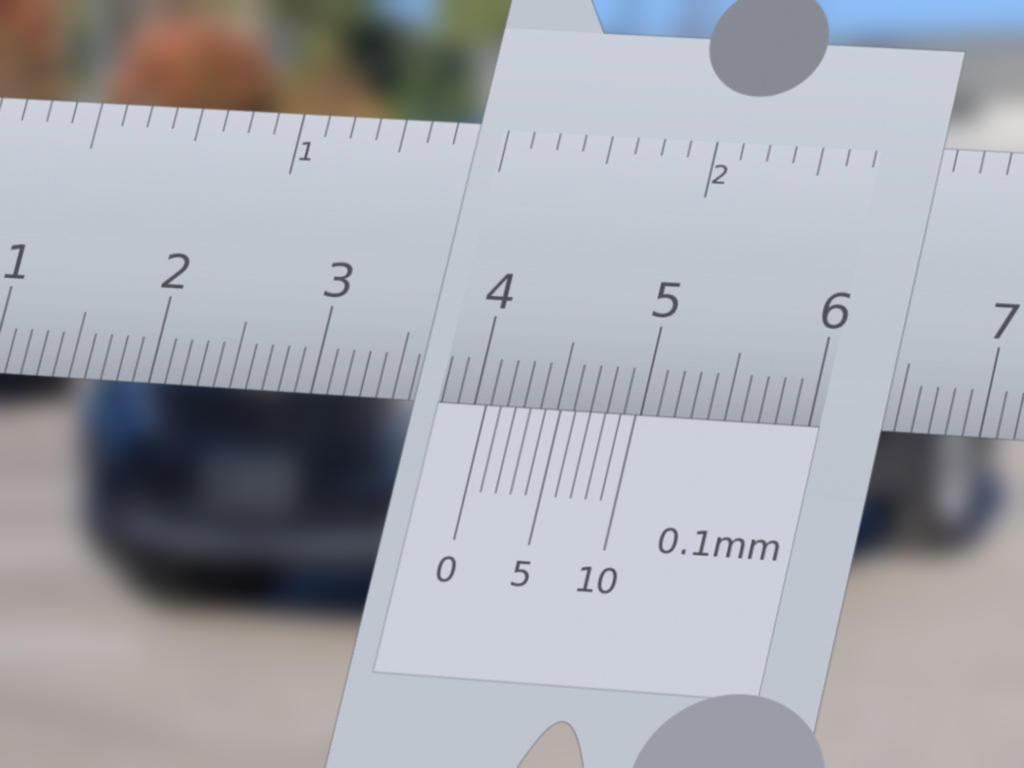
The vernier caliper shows 40.7 mm
